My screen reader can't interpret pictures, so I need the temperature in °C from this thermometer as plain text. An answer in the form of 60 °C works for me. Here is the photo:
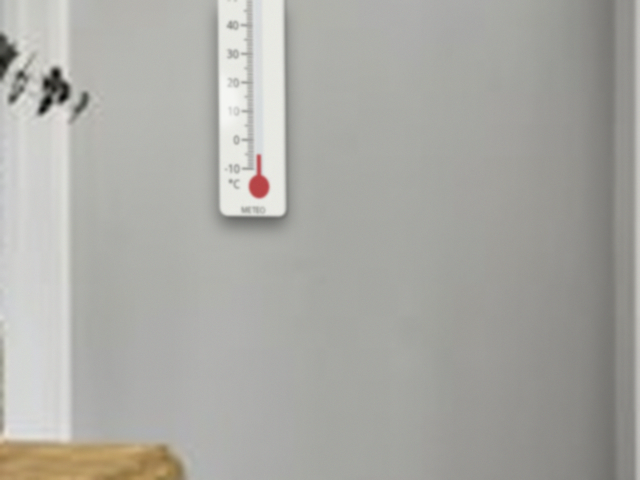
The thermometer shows -5 °C
